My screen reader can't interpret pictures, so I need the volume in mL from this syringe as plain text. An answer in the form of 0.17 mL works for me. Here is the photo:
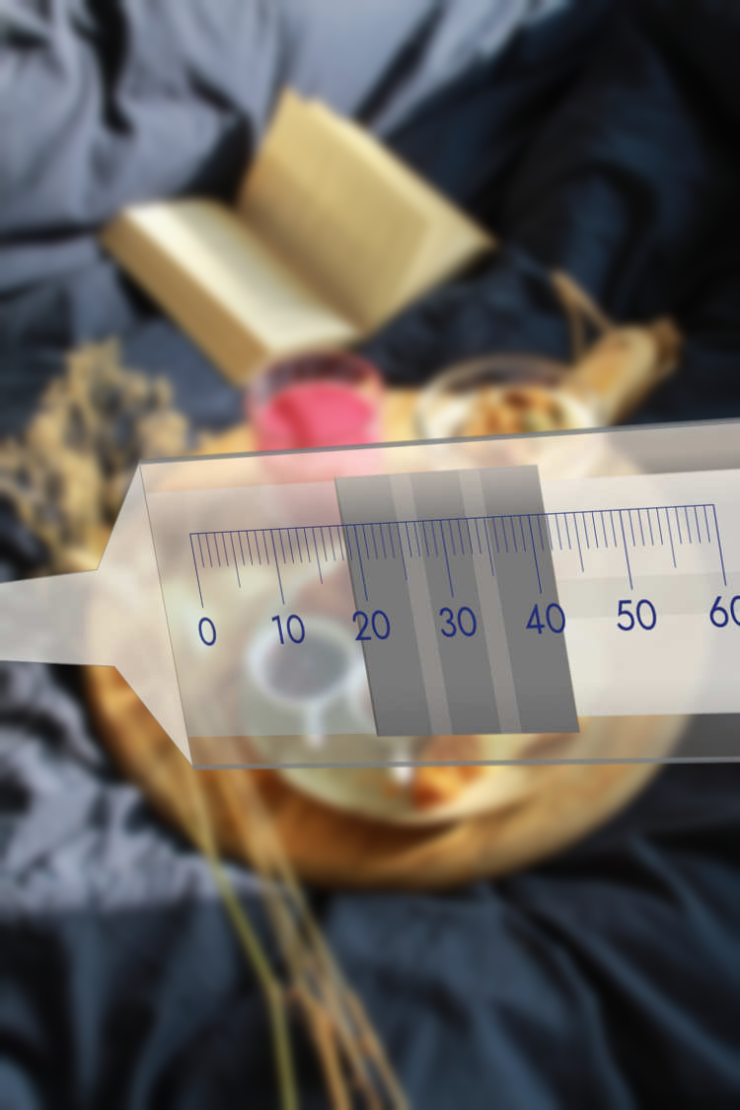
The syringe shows 18.5 mL
